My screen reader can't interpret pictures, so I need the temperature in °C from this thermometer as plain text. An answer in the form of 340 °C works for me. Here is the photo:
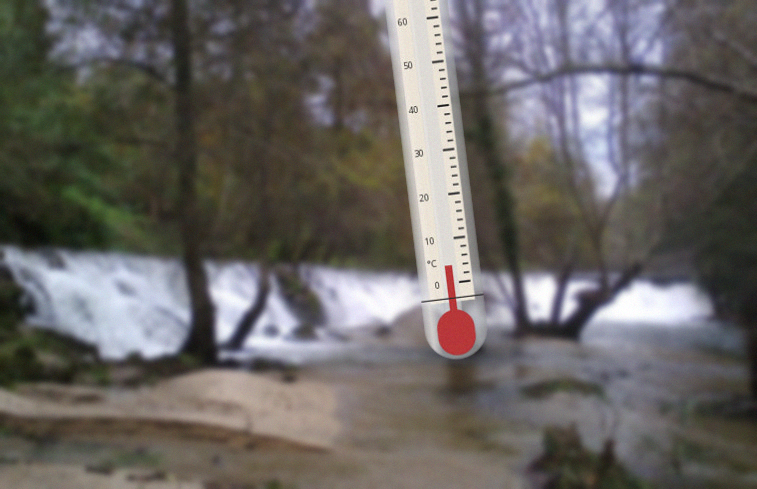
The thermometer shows 4 °C
